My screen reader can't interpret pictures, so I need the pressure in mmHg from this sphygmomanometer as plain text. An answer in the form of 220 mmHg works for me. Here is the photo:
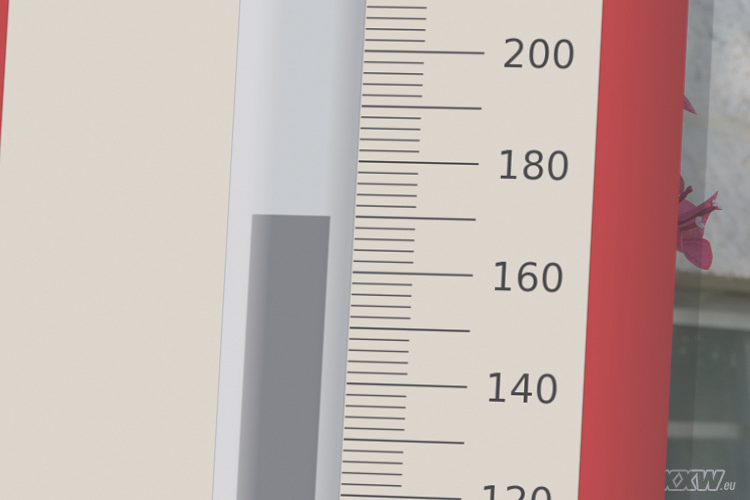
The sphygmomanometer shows 170 mmHg
